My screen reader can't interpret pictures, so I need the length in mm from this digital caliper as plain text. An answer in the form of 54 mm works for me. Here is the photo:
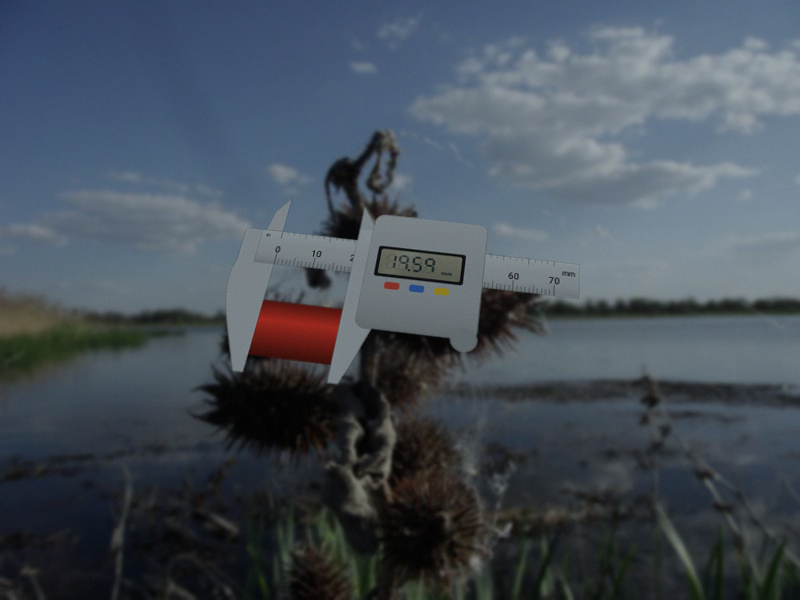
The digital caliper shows 19.59 mm
